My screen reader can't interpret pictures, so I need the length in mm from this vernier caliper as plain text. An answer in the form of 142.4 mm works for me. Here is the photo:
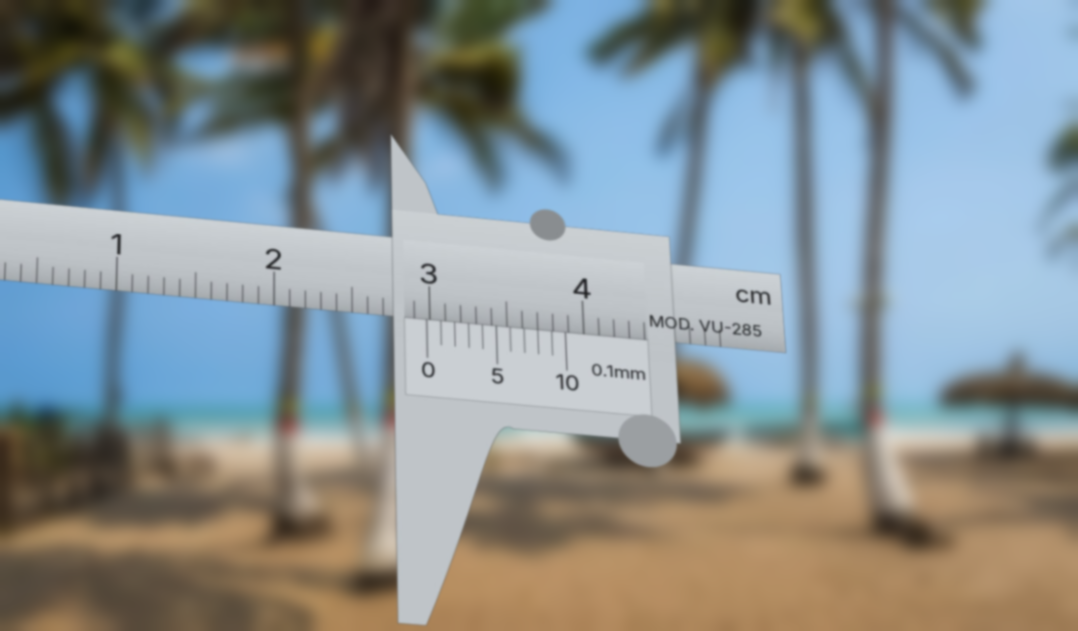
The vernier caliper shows 29.8 mm
